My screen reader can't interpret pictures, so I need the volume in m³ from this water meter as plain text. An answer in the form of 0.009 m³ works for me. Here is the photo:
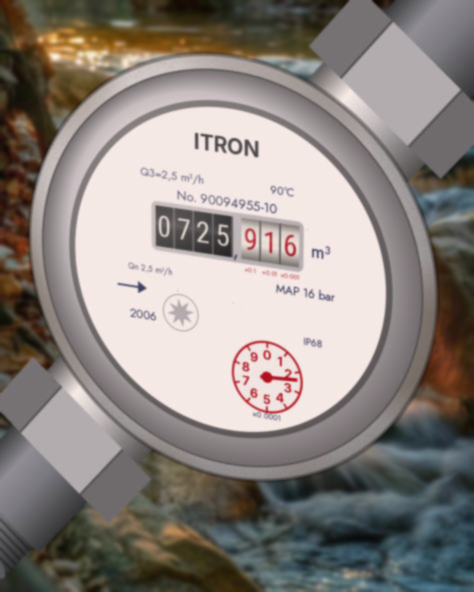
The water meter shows 725.9162 m³
